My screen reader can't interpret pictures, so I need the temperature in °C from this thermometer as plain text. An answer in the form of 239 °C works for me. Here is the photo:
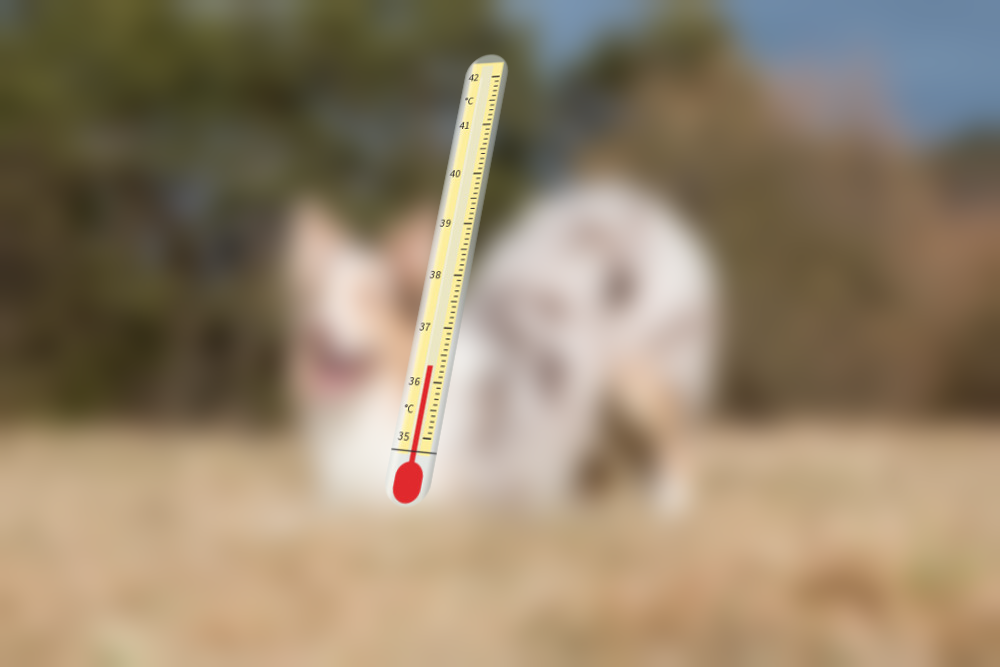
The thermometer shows 36.3 °C
